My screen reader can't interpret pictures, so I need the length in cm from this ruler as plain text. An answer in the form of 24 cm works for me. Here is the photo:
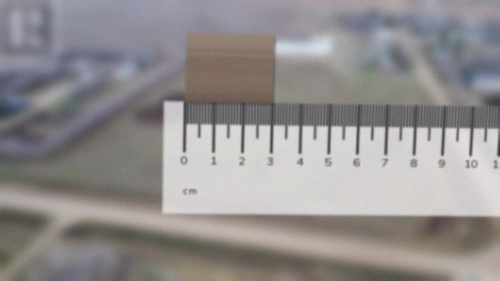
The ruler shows 3 cm
